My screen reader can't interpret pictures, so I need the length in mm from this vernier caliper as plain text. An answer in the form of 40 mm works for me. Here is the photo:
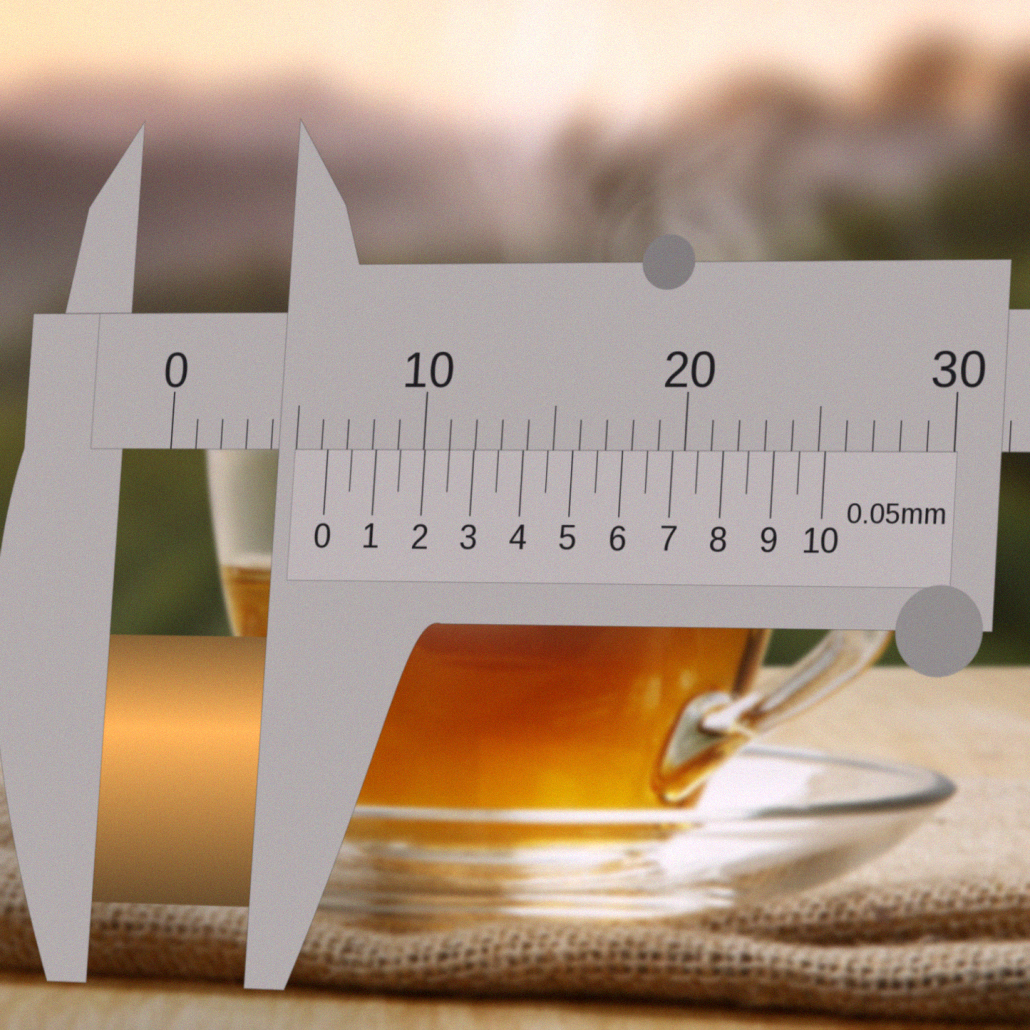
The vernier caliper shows 6.25 mm
